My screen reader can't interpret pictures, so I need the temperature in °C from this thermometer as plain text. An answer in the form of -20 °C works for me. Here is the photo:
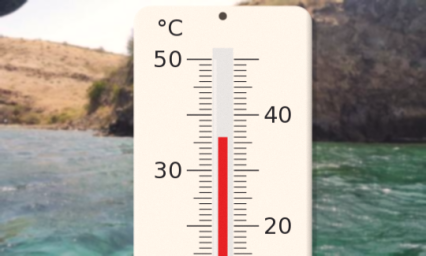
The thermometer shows 36 °C
